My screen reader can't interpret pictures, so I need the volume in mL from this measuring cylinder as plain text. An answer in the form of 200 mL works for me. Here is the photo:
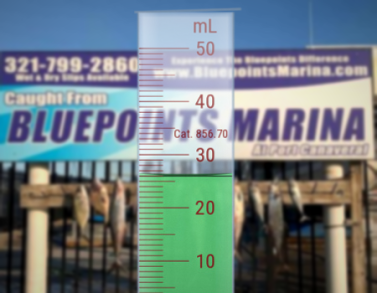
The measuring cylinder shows 26 mL
